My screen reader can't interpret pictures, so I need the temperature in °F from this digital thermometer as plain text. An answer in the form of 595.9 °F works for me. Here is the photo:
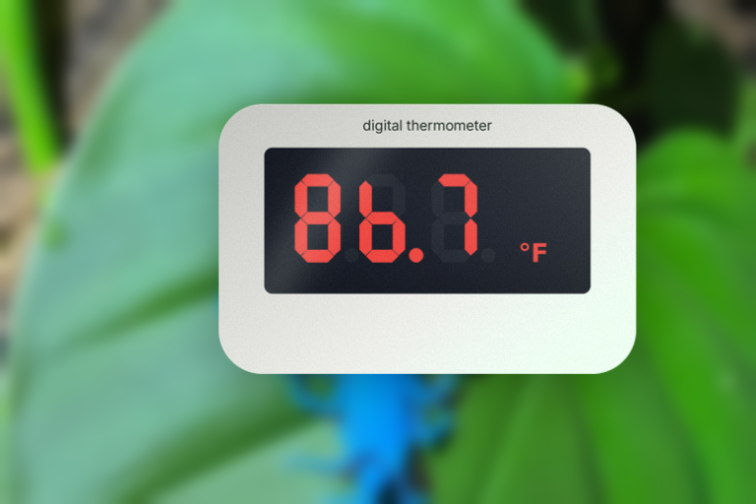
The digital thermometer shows 86.7 °F
